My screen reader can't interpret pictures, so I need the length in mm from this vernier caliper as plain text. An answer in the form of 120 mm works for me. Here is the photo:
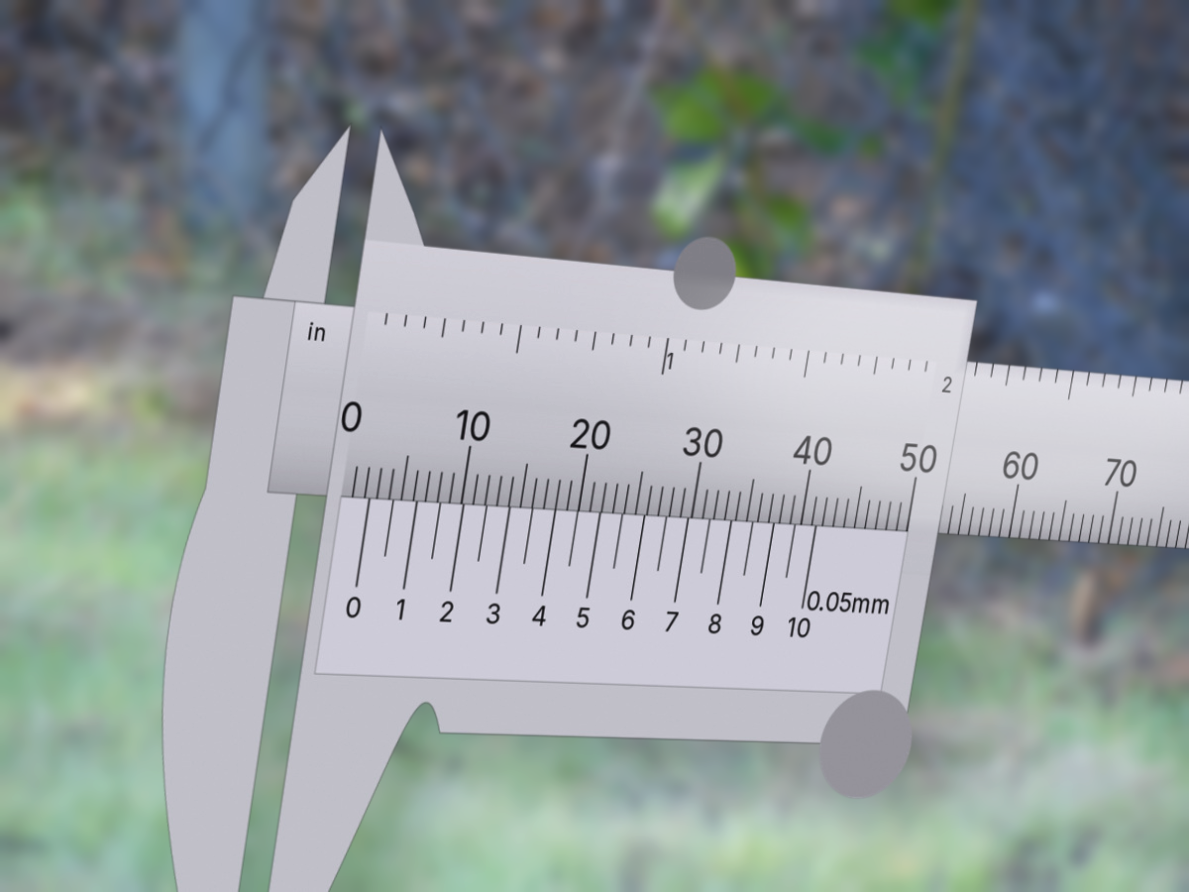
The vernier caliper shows 2.4 mm
